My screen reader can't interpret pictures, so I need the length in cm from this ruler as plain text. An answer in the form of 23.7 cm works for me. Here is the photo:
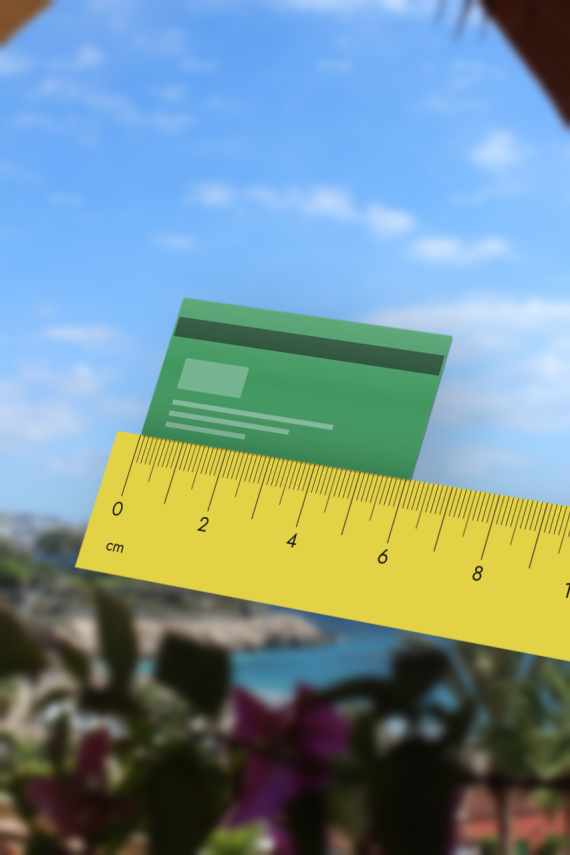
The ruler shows 6.1 cm
